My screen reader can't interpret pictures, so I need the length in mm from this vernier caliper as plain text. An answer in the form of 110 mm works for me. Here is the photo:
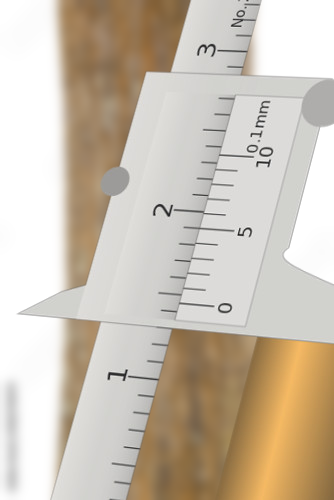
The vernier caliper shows 14.5 mm
